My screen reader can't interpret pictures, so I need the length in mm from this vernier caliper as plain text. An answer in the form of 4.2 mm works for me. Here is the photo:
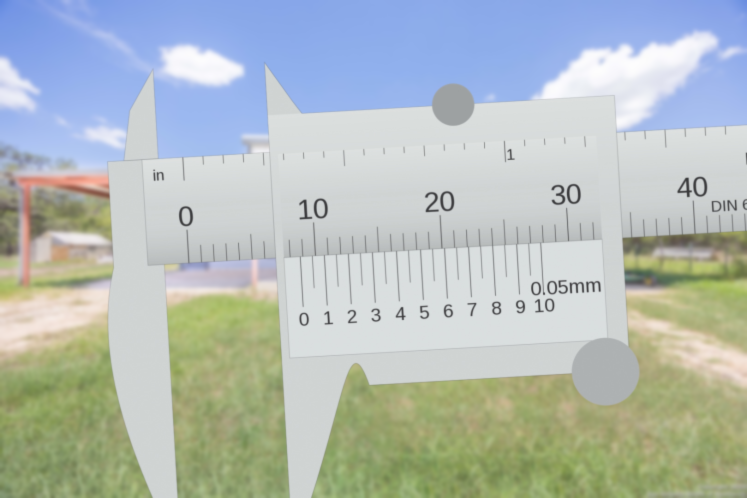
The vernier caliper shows 8.8 mm
